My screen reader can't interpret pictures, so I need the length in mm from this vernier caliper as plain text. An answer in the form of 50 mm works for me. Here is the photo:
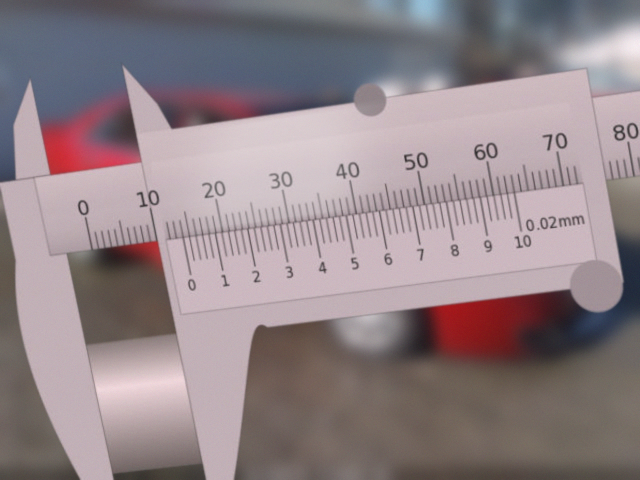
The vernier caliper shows 14.0 mm
